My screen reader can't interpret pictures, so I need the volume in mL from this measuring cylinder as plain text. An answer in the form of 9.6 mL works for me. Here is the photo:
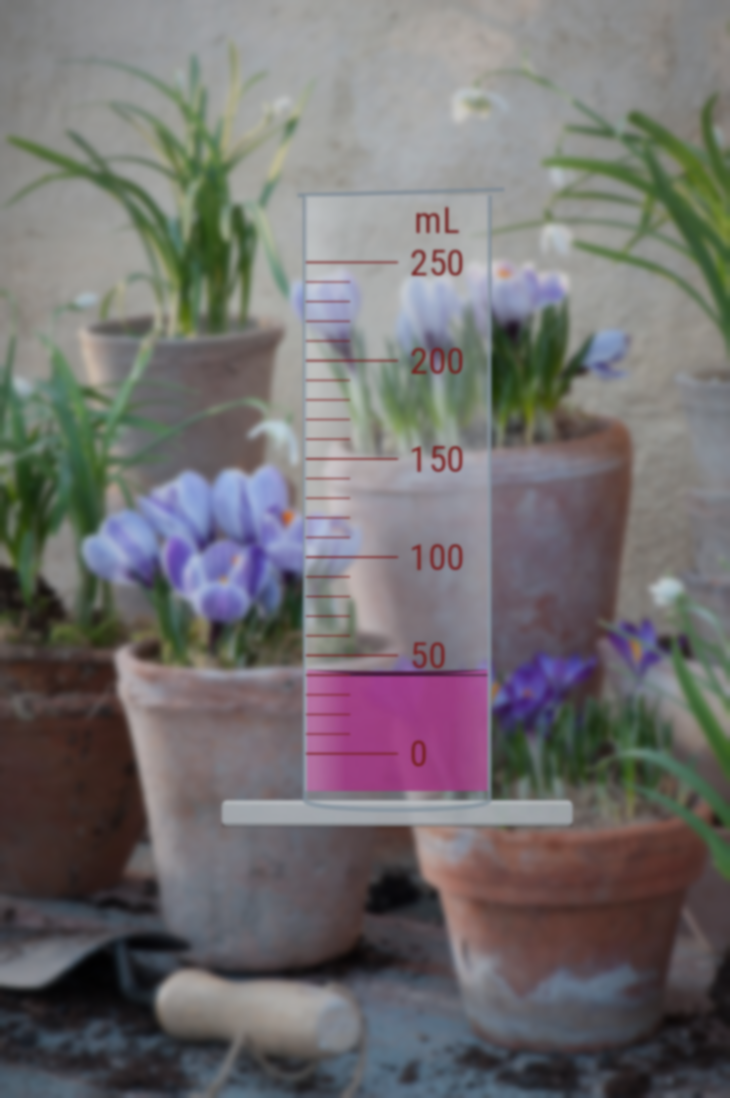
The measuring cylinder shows 40 mL
